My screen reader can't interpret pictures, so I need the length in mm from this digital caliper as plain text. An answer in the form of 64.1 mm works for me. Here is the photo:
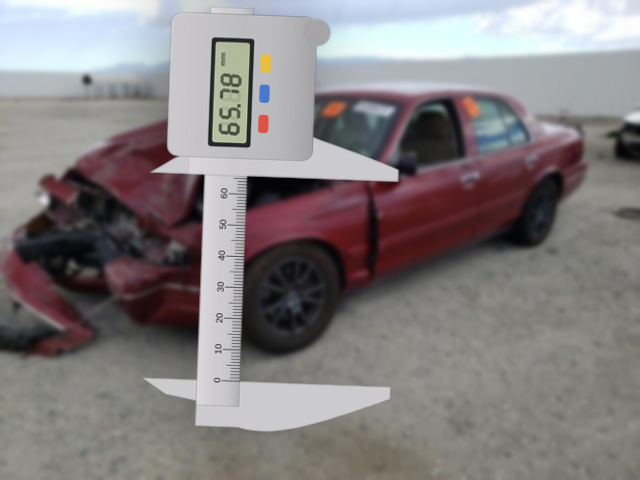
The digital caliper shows 65.78 mm
